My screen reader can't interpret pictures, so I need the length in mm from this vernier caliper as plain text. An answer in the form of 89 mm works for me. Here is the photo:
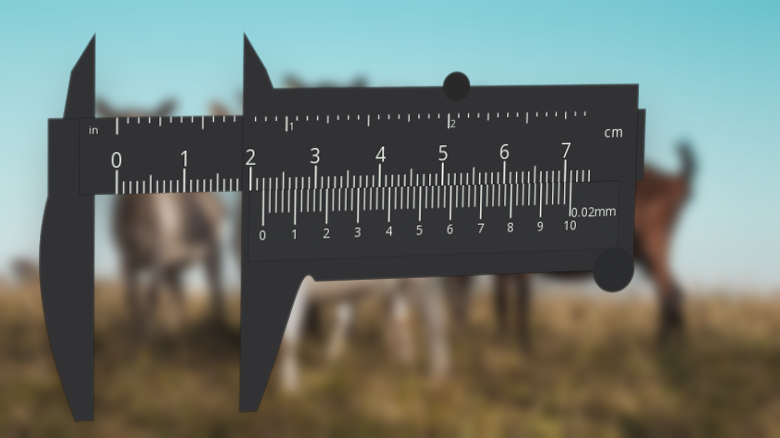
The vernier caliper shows 22.0 mm
